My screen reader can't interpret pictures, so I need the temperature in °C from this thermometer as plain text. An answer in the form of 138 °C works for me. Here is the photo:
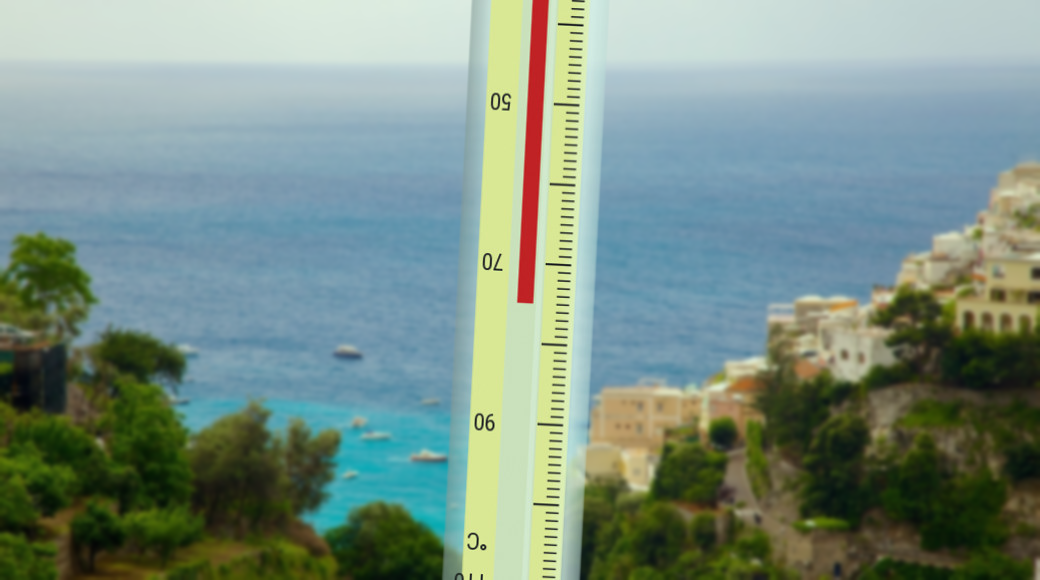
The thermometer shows 75 °C
